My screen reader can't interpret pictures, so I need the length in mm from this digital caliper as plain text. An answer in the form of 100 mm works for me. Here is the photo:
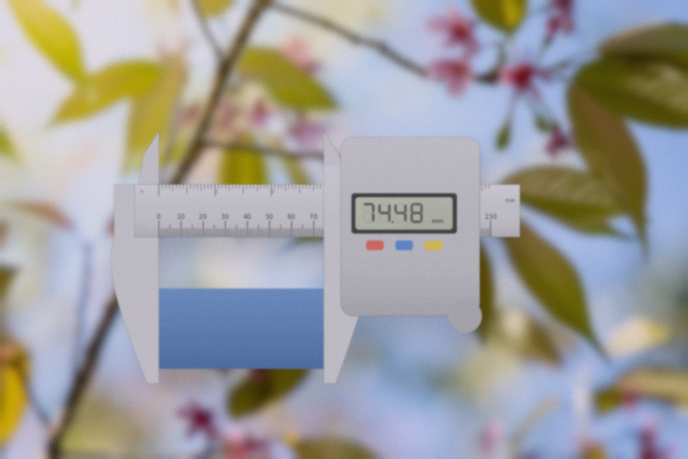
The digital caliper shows 74.48 mm
